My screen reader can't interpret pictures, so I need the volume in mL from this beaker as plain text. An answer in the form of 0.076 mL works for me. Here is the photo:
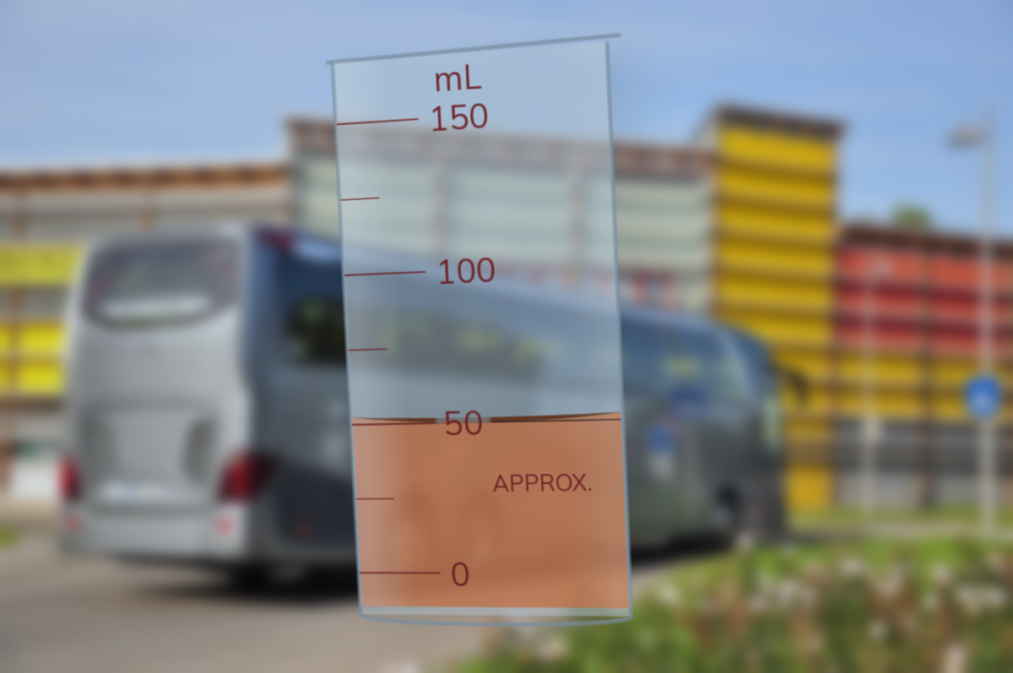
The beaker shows 50 mL
